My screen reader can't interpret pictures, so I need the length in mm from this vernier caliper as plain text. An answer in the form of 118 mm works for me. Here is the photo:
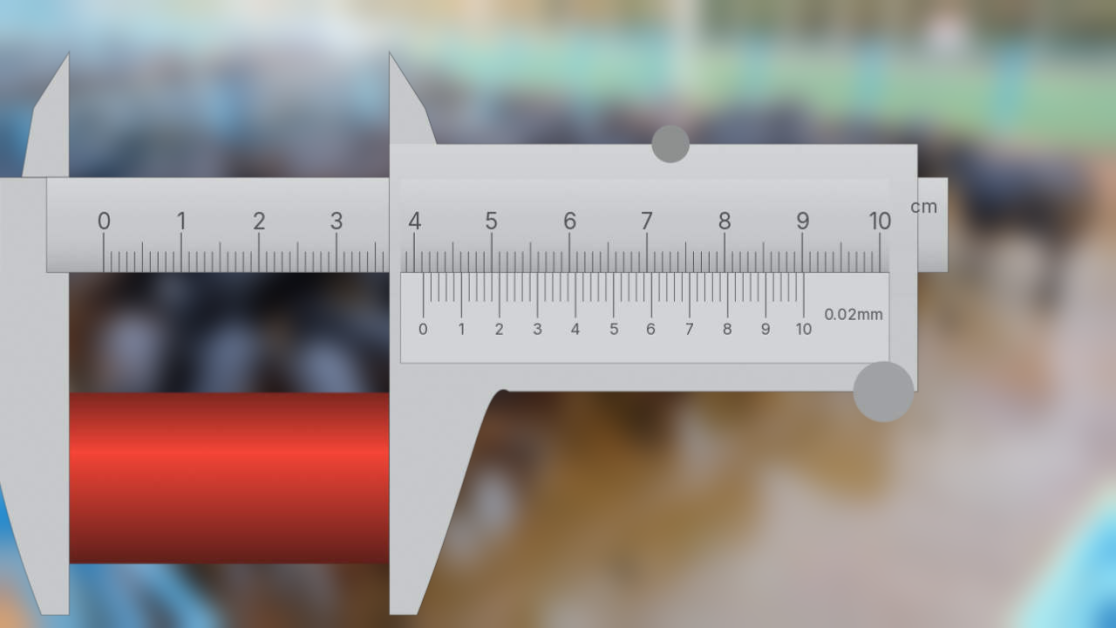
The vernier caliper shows 41.2 mm
